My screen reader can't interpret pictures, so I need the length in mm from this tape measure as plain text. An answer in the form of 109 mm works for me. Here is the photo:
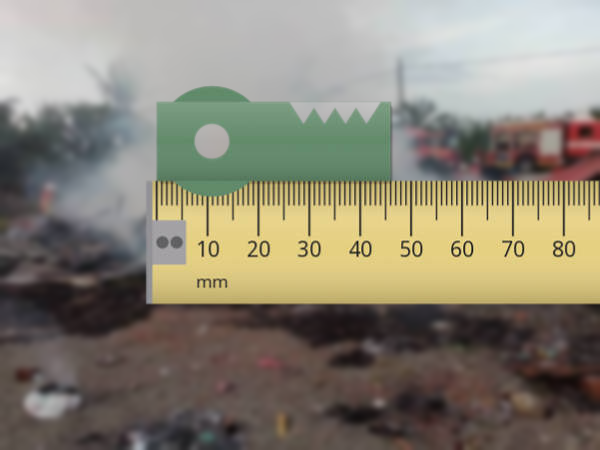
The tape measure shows 46 mm
